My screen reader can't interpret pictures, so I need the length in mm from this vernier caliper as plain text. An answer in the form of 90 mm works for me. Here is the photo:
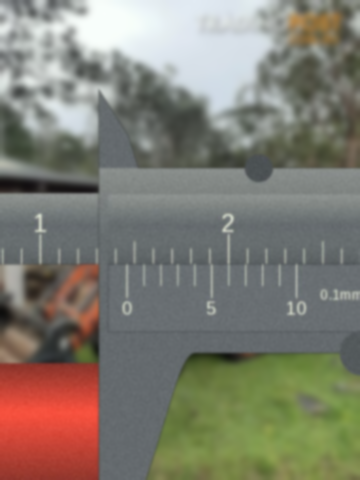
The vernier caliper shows 14.6 mm
